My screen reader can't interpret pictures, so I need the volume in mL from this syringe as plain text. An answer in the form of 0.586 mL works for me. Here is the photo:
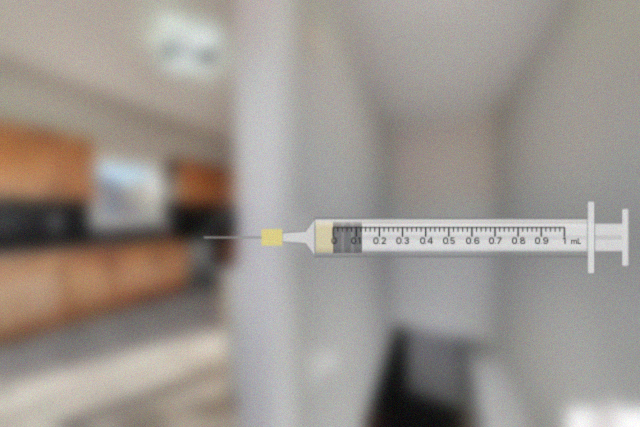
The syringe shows 0 mL
